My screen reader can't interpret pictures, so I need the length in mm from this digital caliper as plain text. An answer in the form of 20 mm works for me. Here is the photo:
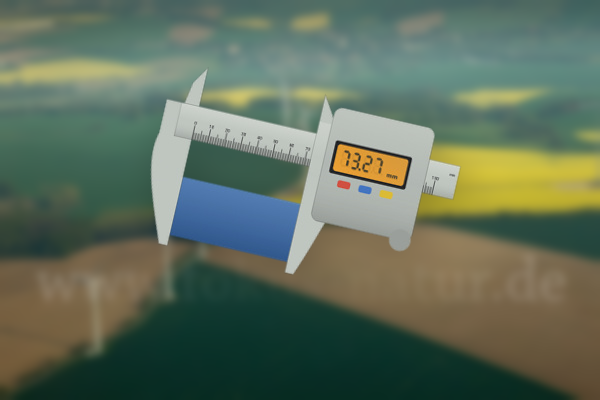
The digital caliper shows 73.27 mm
